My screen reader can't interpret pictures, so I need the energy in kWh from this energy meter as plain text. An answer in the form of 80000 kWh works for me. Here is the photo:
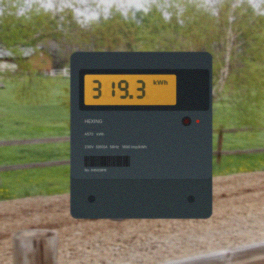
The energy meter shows 319.3 kWh
